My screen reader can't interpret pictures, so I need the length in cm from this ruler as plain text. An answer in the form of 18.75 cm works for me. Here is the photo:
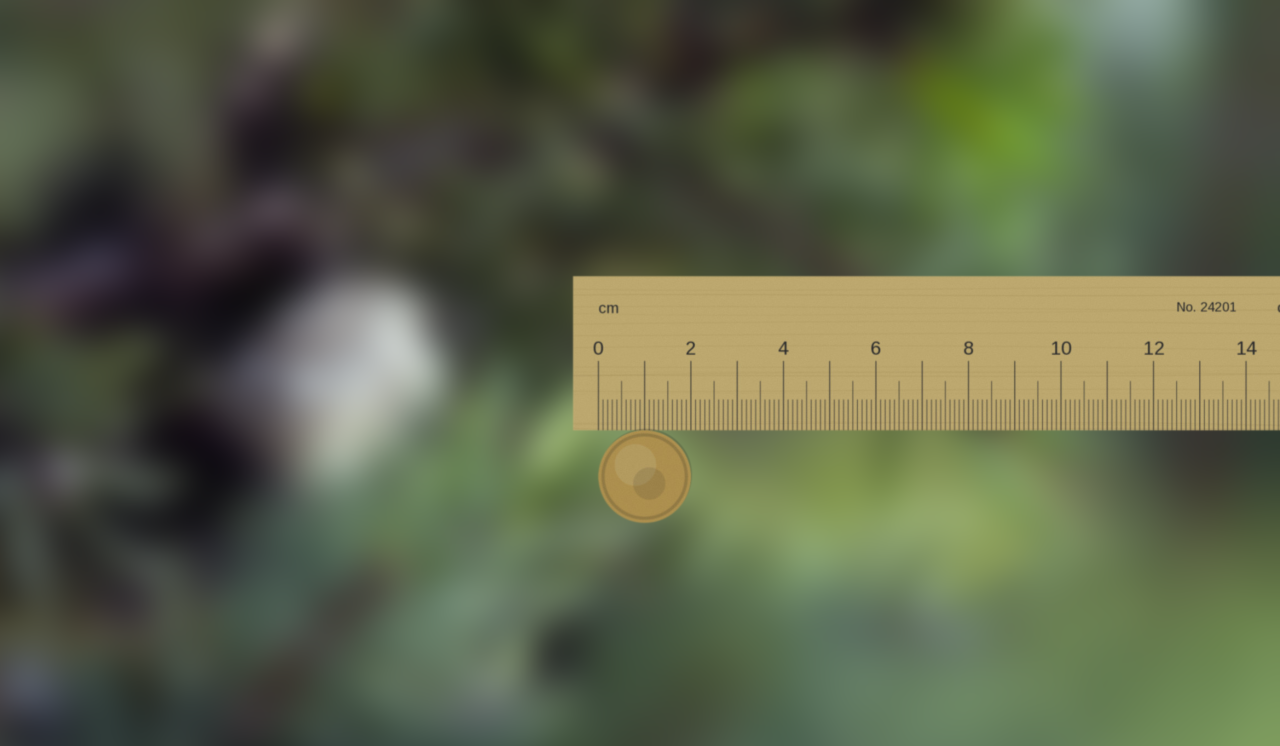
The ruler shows 2 cm
